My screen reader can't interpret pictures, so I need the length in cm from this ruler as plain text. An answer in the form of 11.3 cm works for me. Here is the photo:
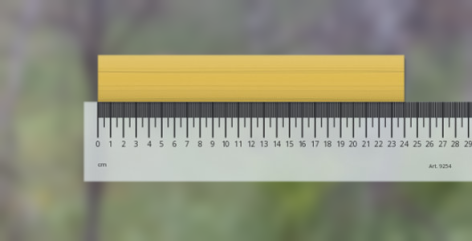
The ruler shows 24 cm
